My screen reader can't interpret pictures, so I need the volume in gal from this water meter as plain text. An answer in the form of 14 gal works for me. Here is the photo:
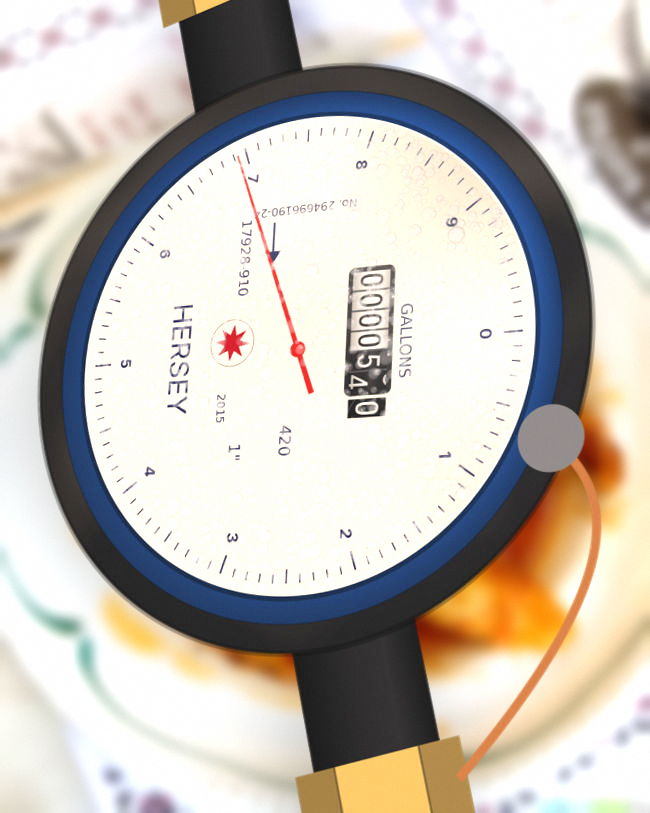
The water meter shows 536.9 gal
